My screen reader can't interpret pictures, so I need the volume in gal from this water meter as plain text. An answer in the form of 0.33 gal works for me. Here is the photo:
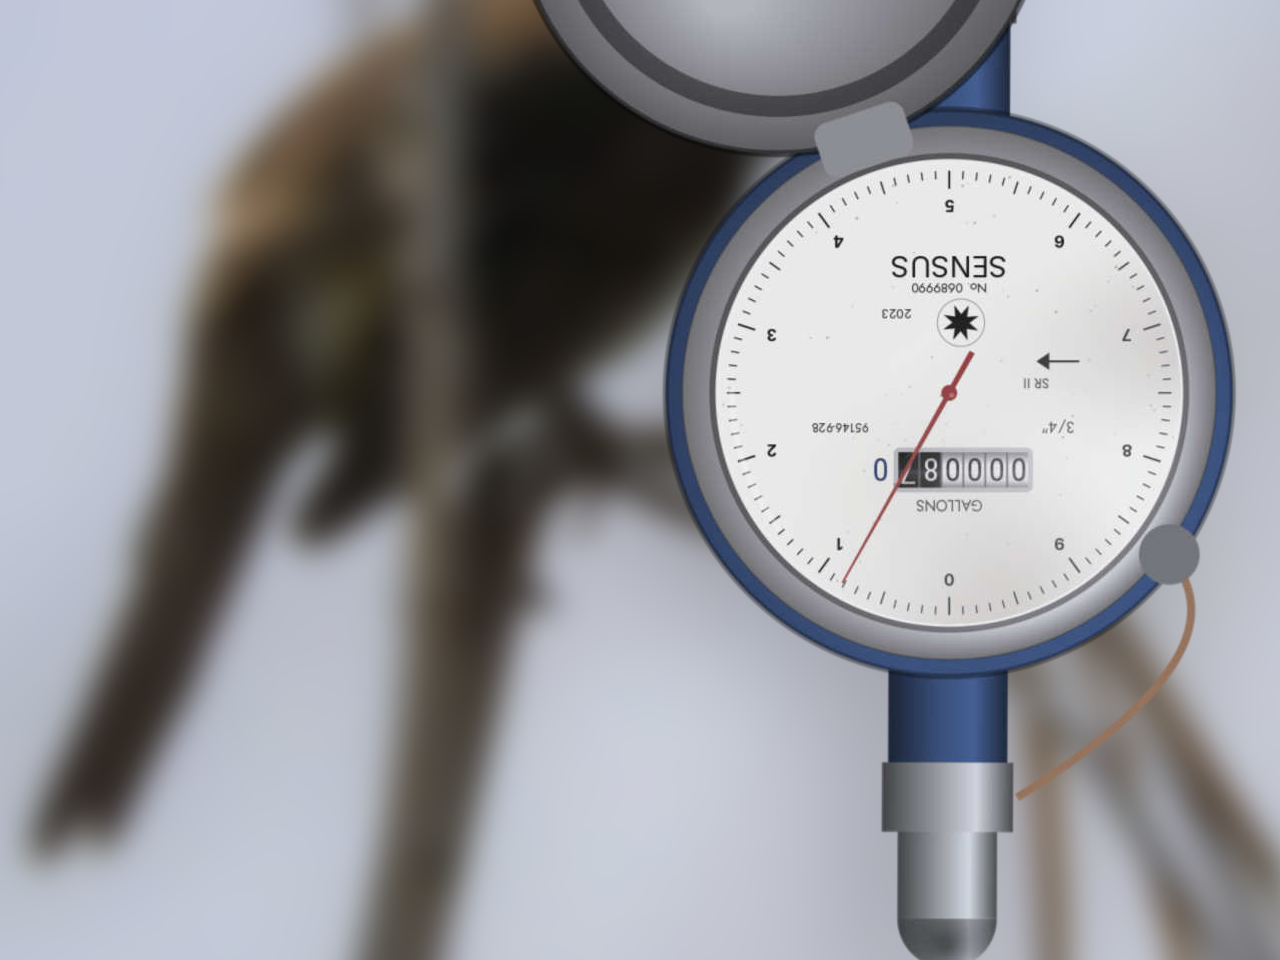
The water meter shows 870.8 gal
